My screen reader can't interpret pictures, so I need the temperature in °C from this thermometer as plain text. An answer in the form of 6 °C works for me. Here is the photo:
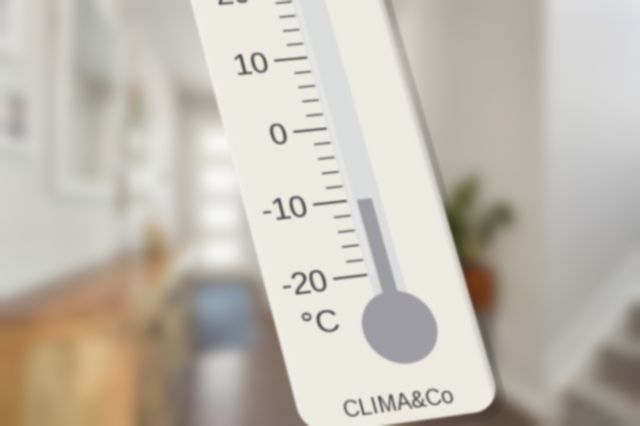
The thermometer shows -10 °C
